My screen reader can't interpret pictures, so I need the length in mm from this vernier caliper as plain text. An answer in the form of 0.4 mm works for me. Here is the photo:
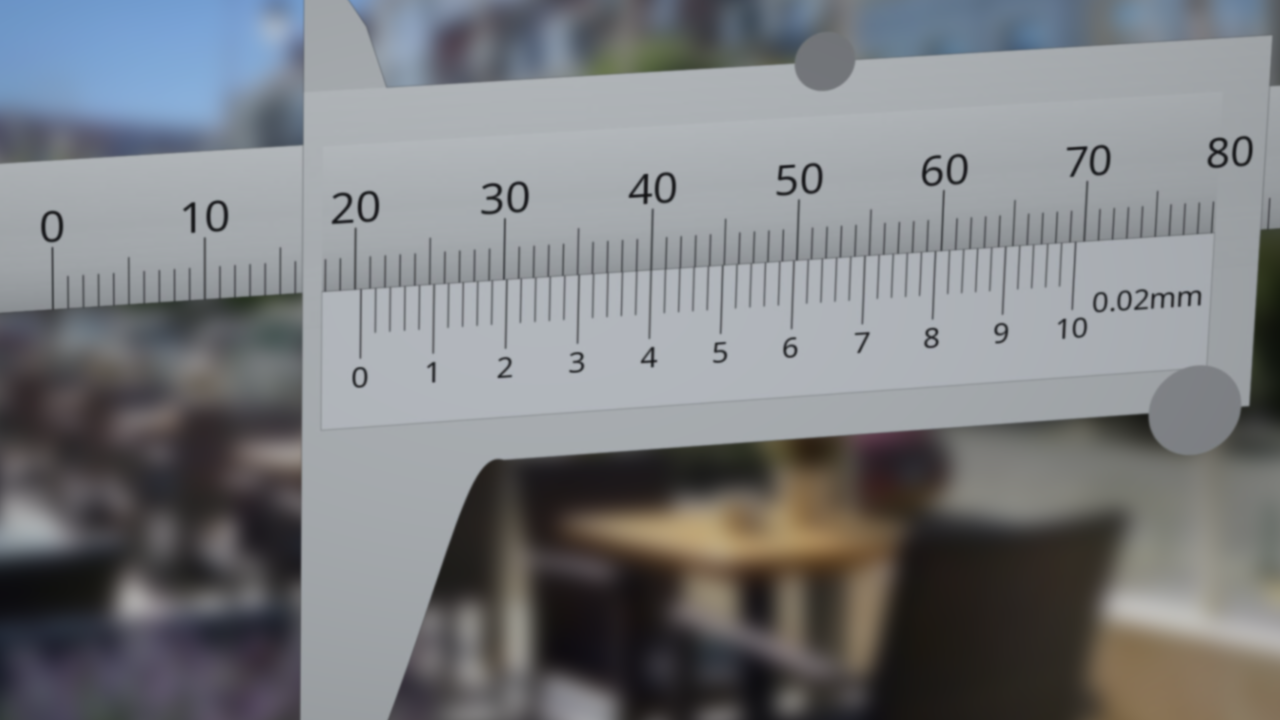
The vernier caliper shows 20.4 mm
